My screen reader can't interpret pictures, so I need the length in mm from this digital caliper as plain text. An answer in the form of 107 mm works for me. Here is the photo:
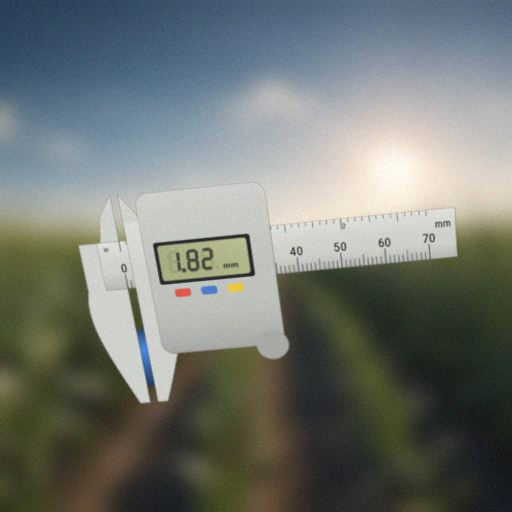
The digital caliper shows 1.82 mm
